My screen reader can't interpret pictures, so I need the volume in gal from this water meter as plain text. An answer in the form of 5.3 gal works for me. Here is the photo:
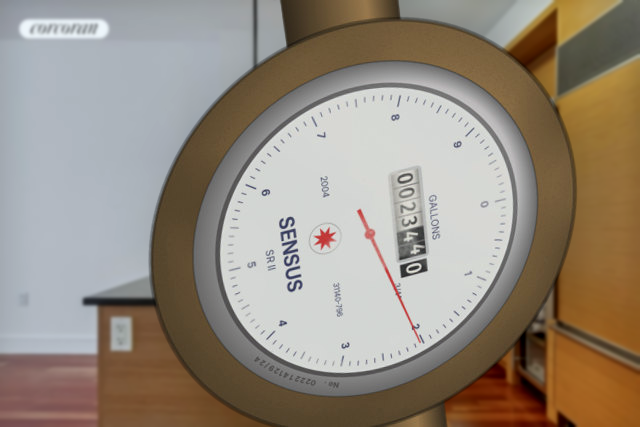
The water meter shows 23442.0 gal
